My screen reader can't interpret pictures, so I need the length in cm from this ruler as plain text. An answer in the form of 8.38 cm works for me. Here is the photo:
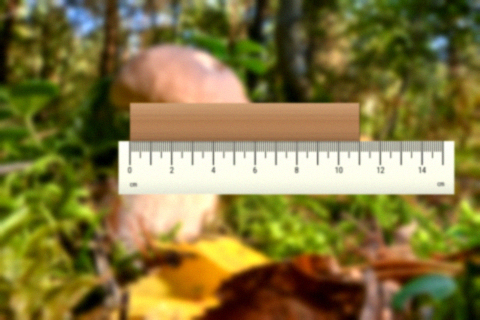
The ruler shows 11 cm
